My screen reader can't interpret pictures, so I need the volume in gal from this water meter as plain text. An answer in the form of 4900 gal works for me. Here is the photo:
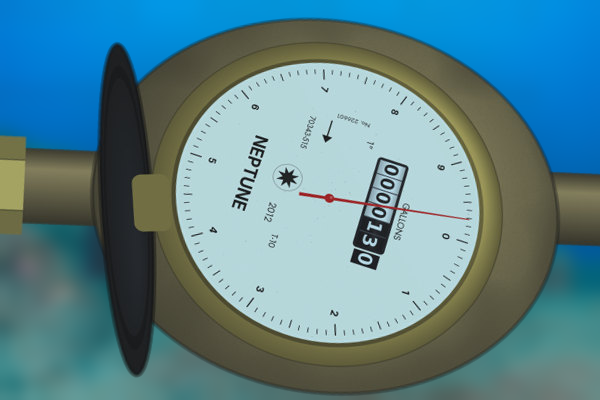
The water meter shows 129.7 gal
